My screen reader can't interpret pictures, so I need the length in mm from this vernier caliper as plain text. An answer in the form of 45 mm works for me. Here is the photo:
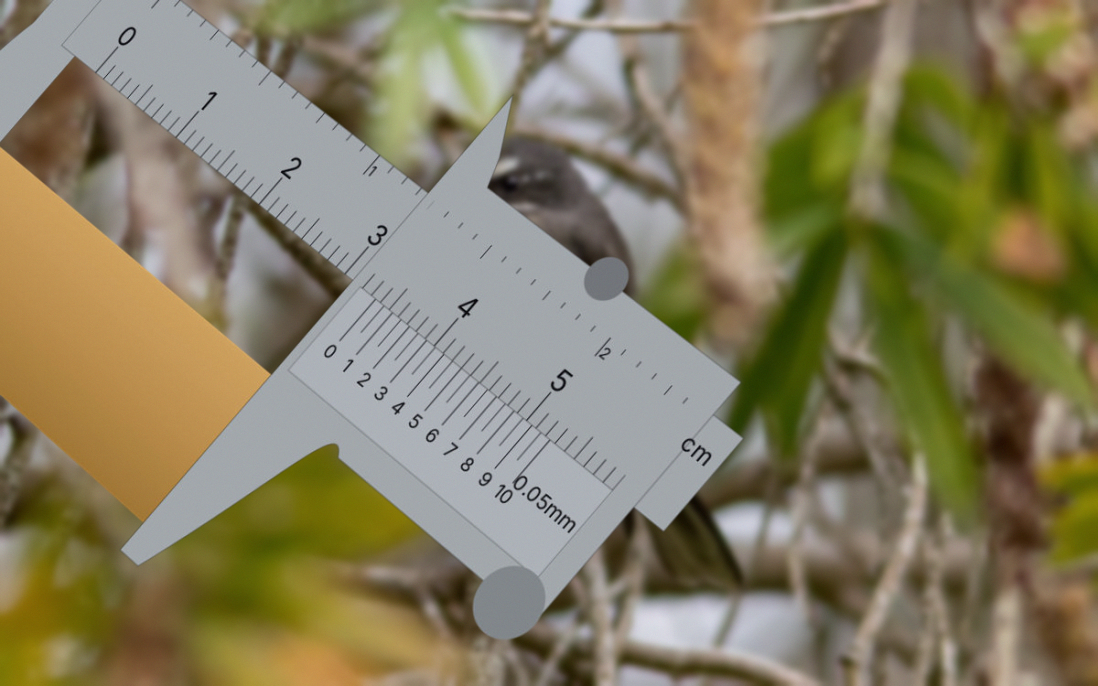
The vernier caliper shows 33.5 mm
